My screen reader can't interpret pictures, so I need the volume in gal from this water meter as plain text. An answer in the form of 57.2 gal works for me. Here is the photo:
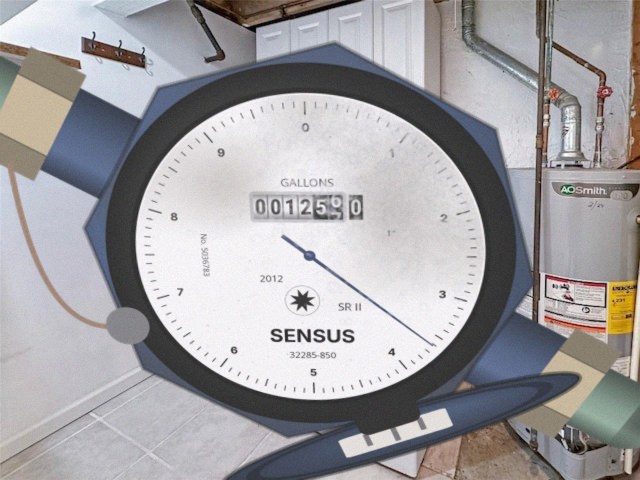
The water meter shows 12563.6 gal
